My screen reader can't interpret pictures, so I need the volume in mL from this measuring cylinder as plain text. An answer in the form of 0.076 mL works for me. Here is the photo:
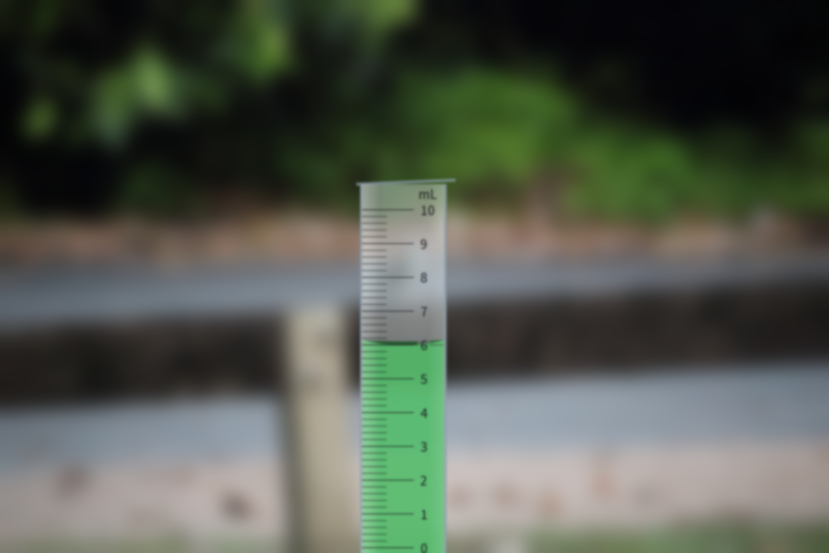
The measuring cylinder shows 6 mL
